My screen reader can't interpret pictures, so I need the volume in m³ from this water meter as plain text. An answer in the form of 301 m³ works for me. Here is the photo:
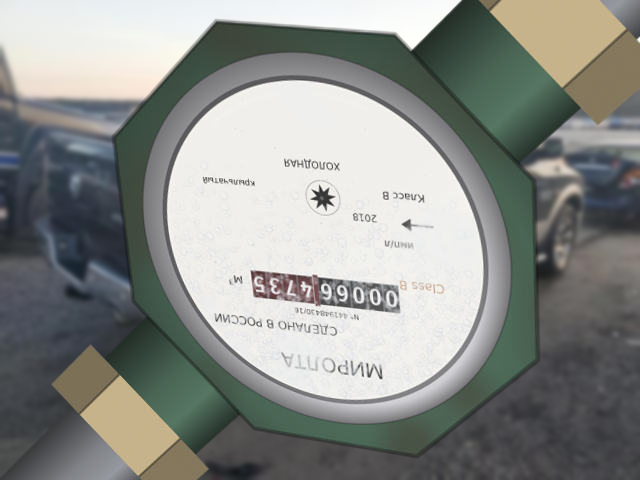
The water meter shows 66.4735 m³
